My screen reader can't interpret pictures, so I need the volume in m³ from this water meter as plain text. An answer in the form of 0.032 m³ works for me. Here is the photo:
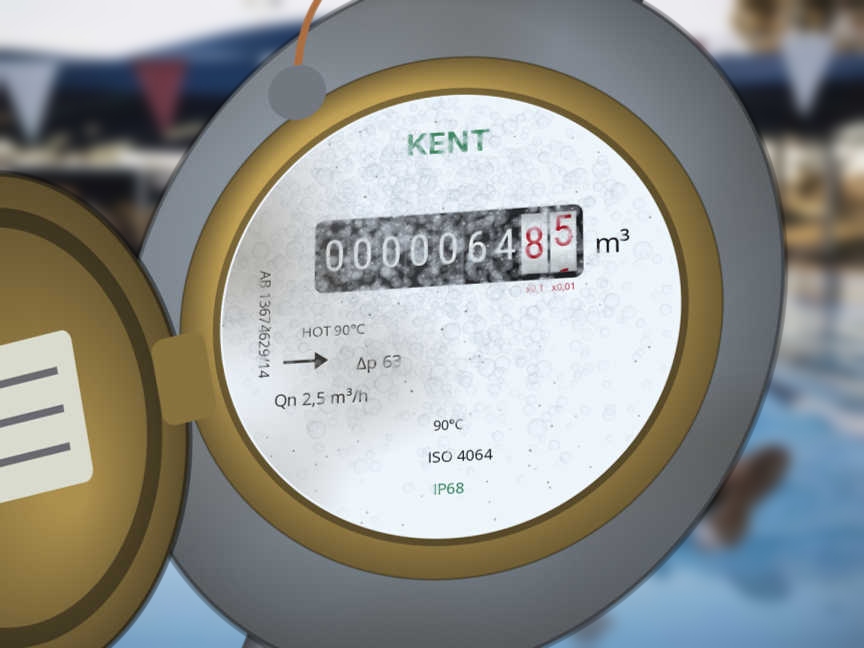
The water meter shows 64.85 m³
